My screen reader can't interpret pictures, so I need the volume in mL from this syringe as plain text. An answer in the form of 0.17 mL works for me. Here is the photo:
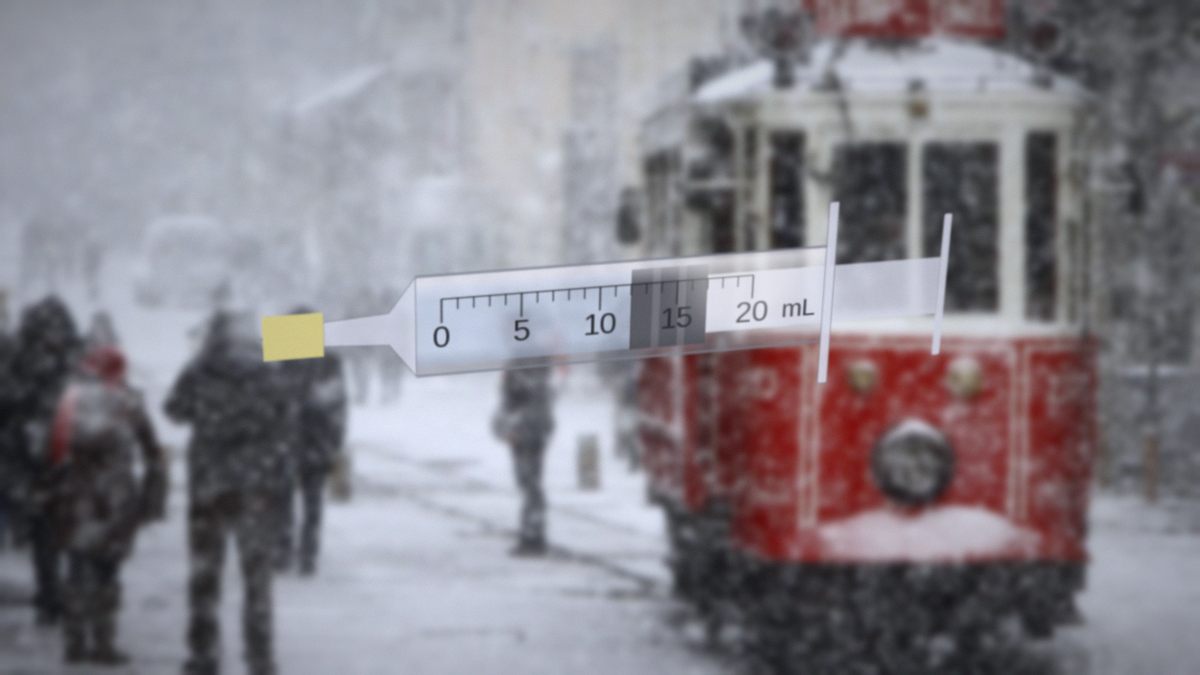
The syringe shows 12 mL
